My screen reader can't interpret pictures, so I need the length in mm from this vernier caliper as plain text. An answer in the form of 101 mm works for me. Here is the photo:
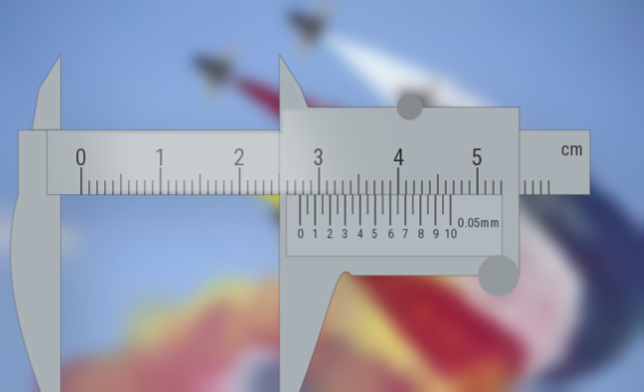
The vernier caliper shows 27.6 mm
